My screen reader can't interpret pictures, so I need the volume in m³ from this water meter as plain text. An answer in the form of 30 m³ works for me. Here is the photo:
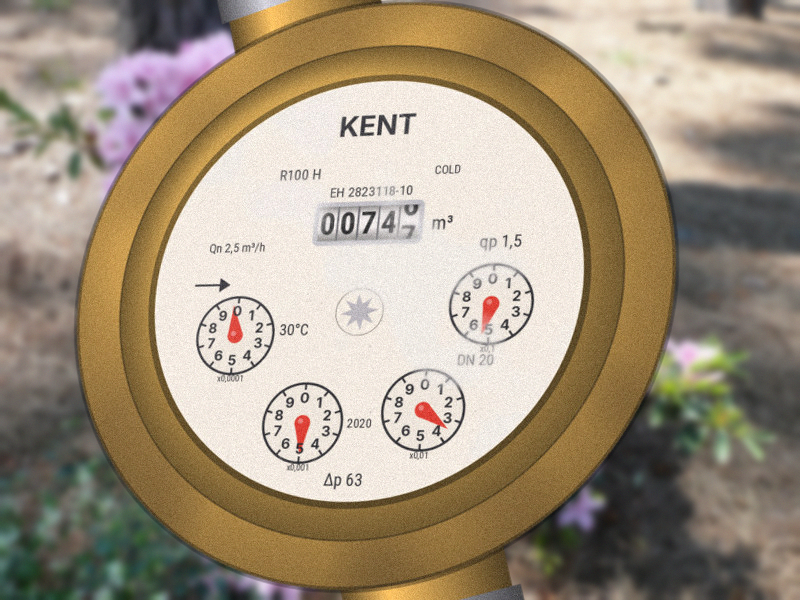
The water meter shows 746.5349 m³
